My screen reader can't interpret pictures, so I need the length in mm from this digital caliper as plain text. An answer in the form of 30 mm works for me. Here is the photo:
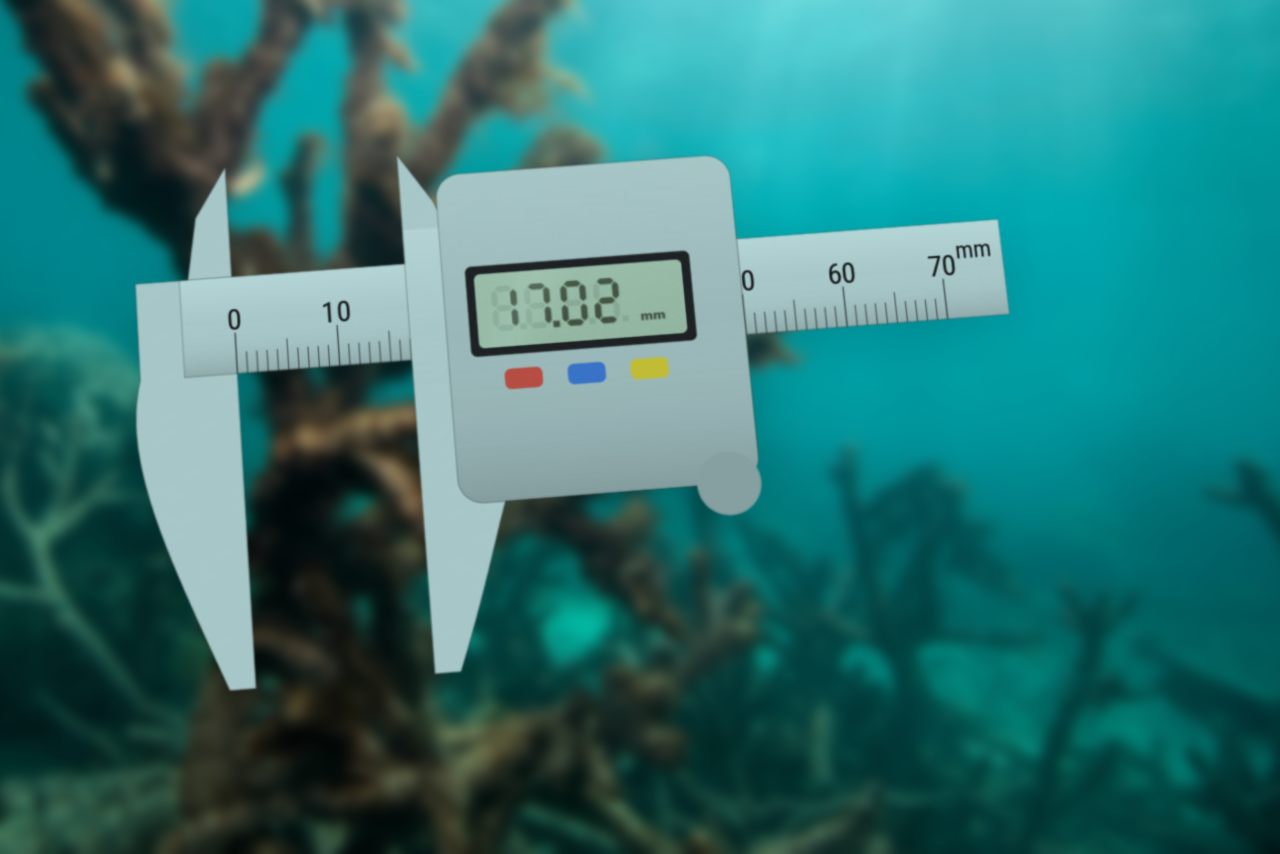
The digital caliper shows 17.02 mm
